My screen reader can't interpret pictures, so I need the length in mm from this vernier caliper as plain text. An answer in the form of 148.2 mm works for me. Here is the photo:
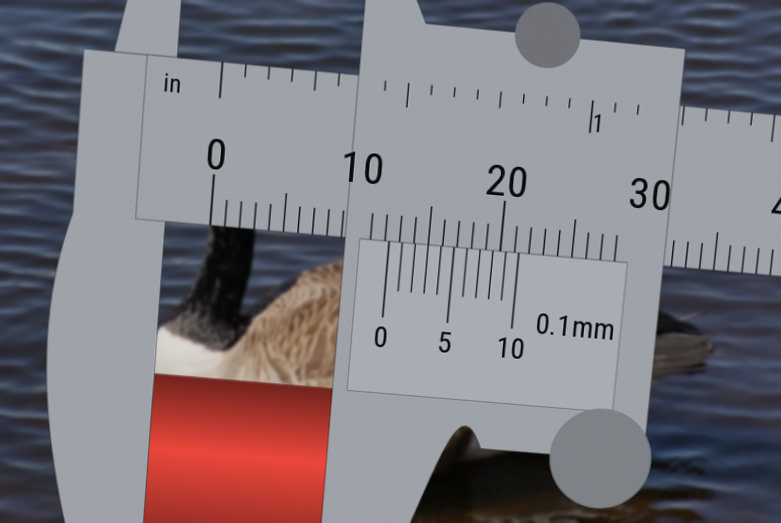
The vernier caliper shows 12.3 mm
